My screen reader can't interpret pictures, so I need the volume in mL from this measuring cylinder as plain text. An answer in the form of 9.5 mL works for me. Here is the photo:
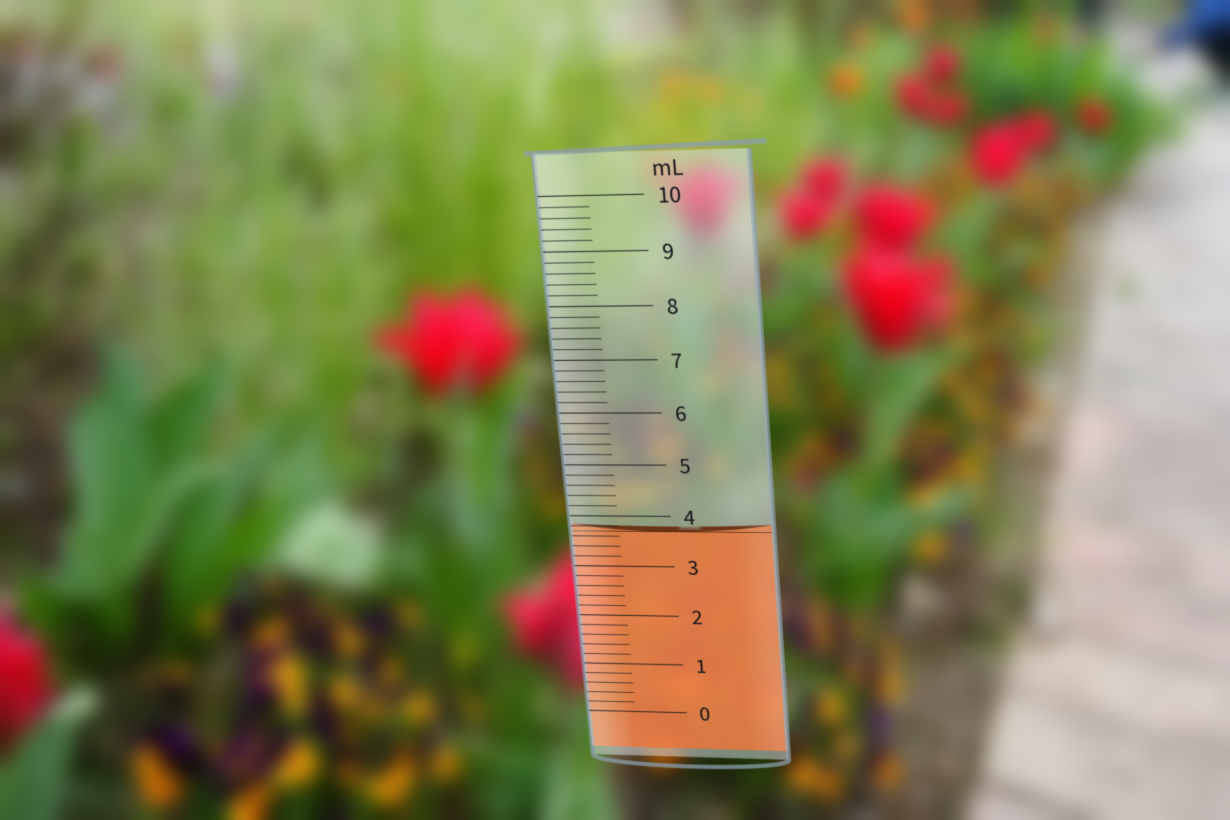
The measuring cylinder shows 3.7 mL
